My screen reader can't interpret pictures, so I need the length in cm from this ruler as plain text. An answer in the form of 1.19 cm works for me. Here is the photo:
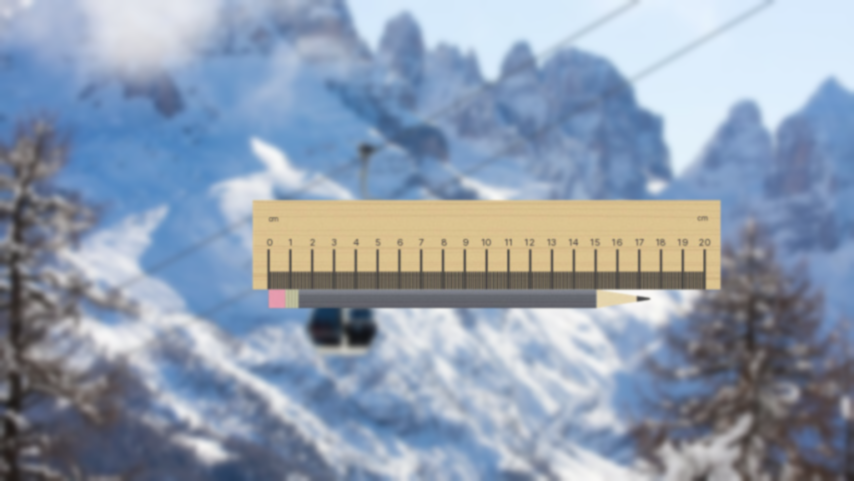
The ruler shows 17.5 cm
